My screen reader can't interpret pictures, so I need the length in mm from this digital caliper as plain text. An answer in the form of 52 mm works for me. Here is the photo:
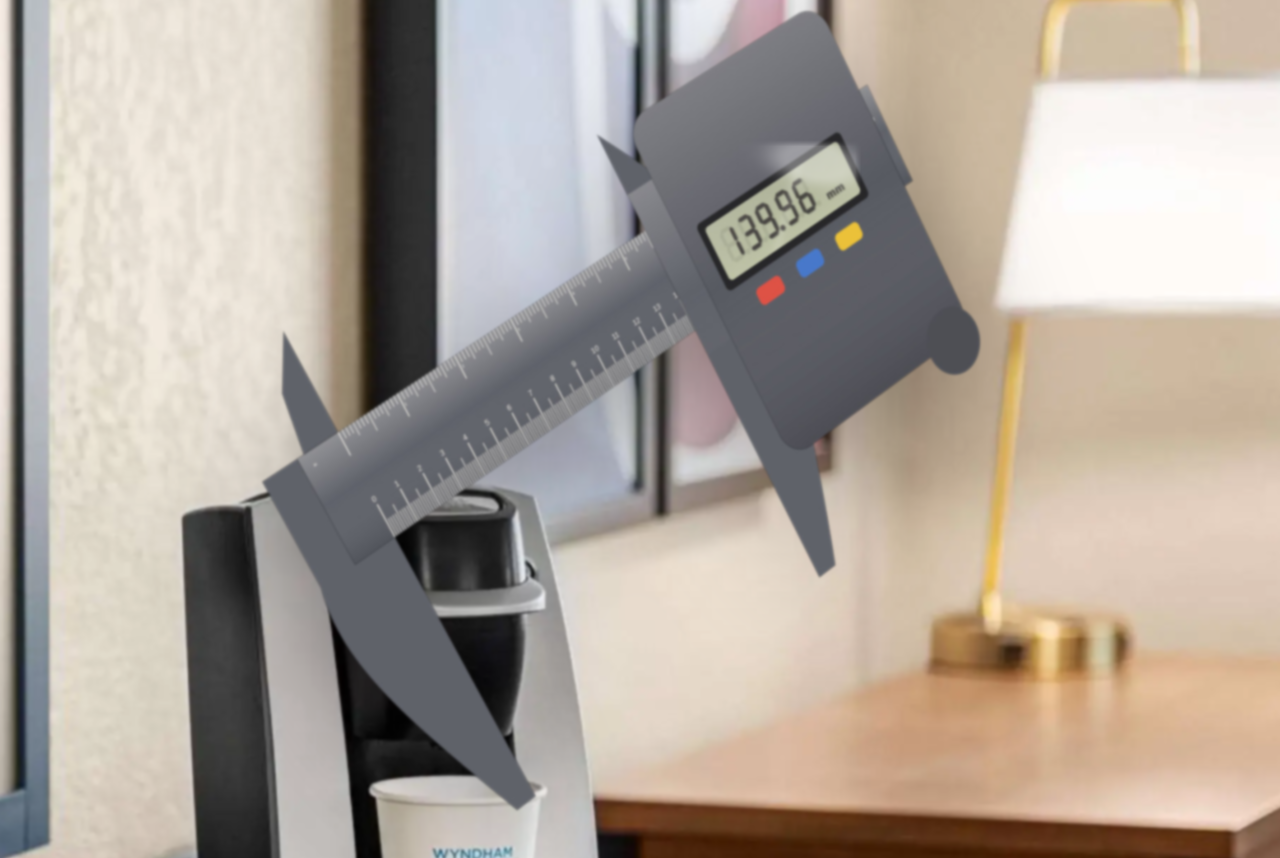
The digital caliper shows 139.96 mm
